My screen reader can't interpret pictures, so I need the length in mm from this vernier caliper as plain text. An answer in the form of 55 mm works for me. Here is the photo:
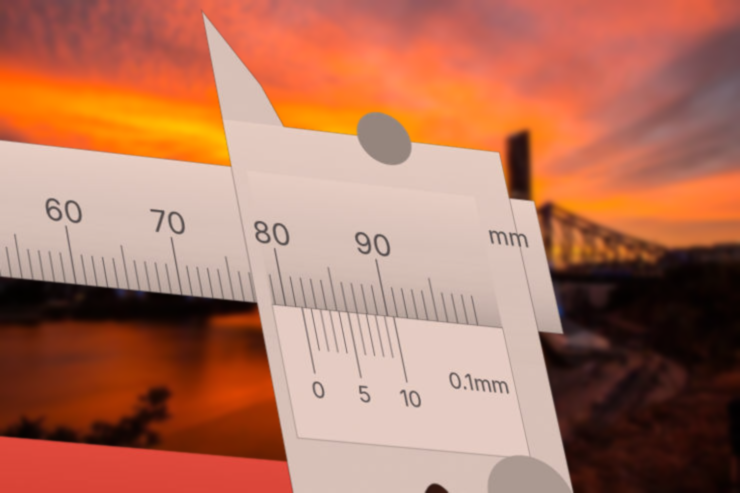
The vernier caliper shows 81.6 mm
